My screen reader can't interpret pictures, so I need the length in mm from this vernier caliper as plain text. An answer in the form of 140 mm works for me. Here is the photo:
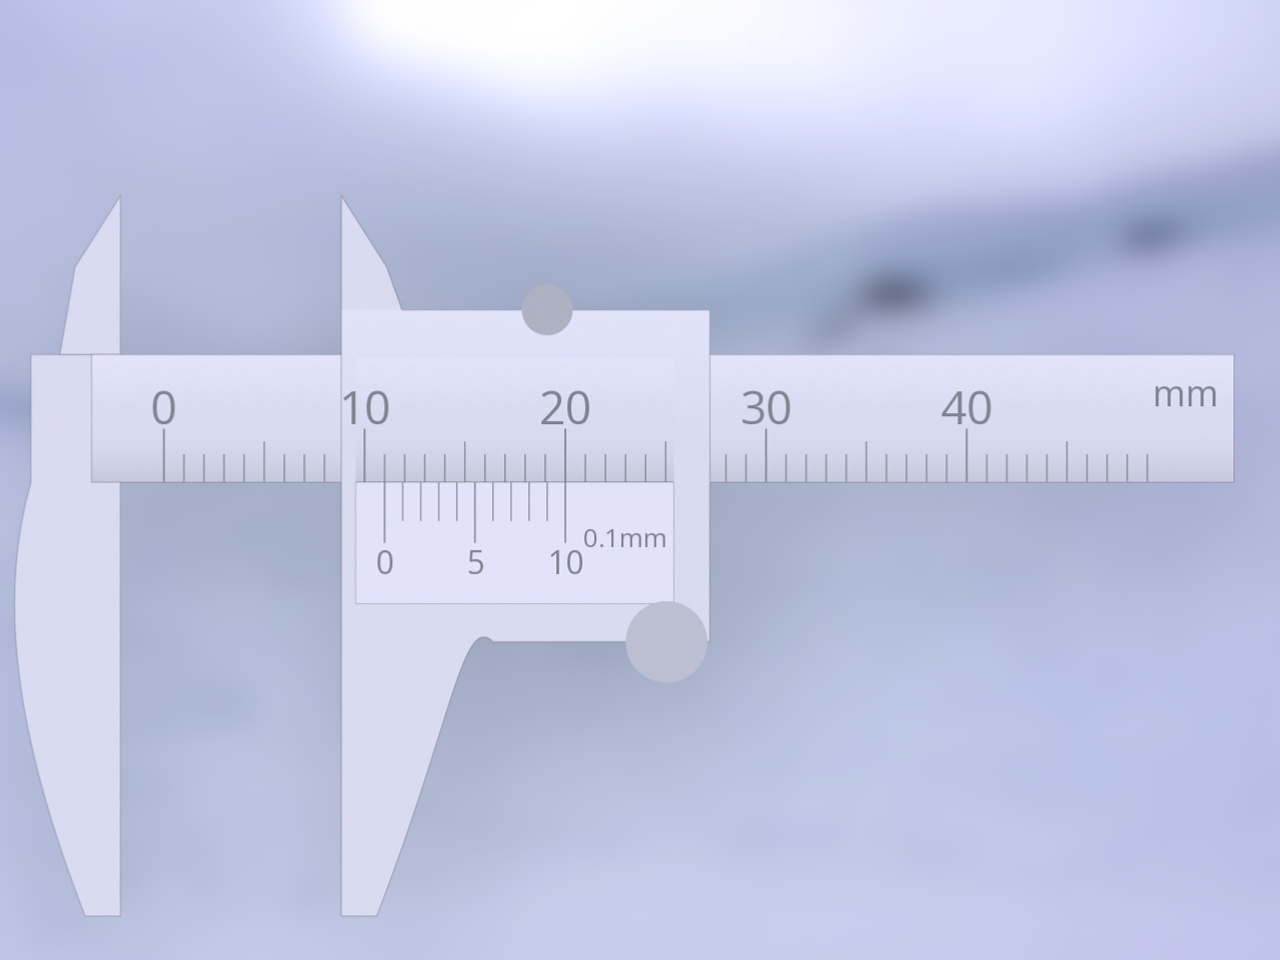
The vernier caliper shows 11.0 mm
